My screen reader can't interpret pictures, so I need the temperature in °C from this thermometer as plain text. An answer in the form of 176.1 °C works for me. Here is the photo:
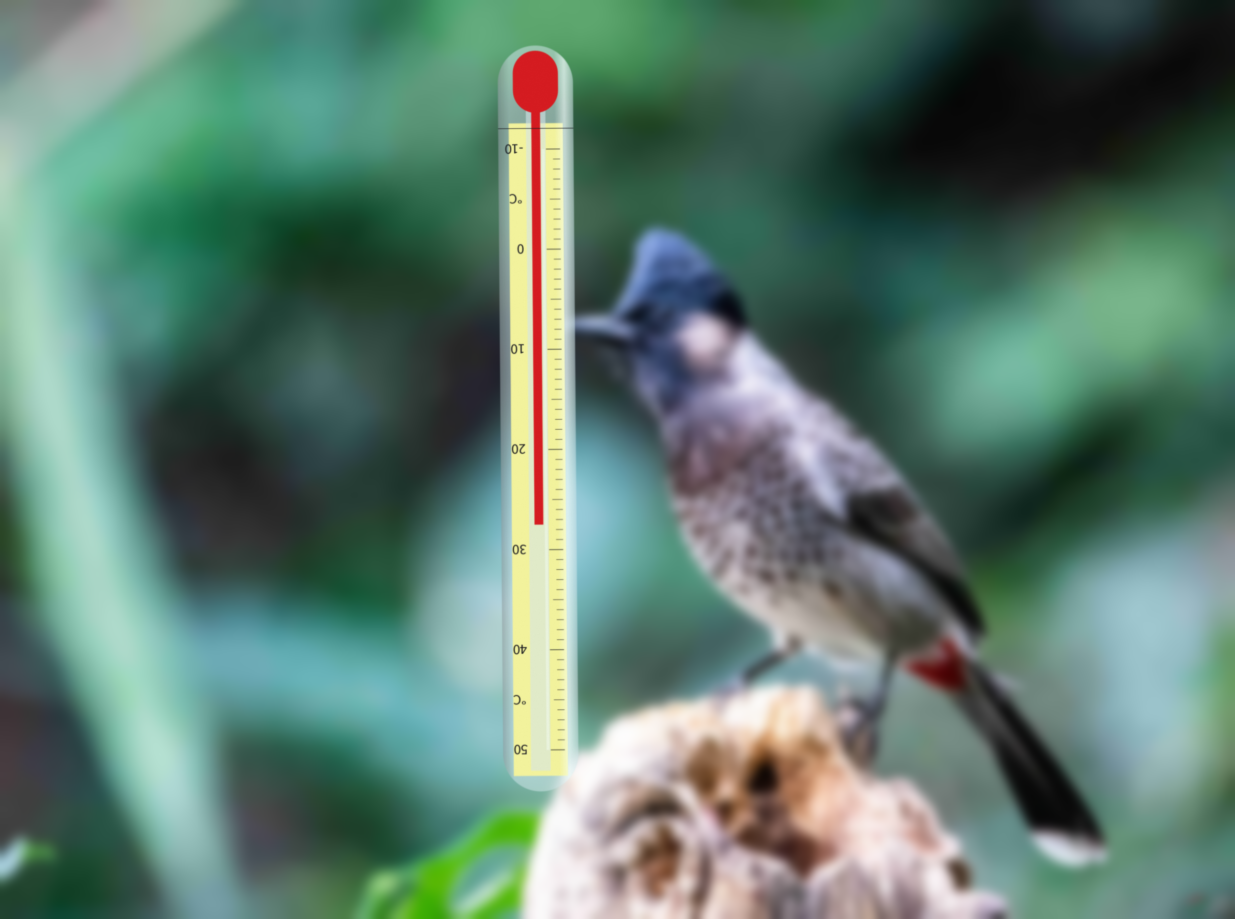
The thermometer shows 27.5 °C
